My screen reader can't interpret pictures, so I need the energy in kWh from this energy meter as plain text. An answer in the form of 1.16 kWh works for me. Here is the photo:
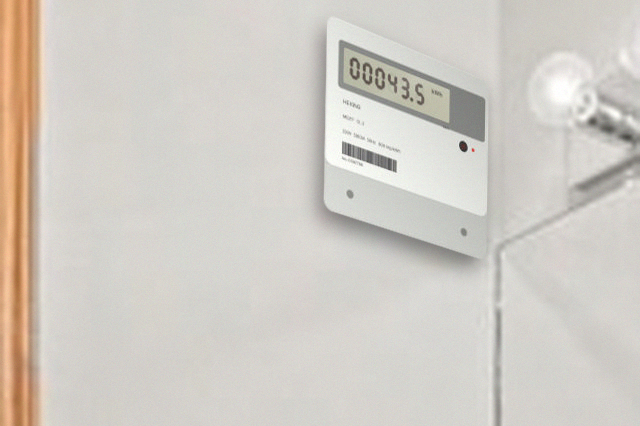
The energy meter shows 43.5 kWh
